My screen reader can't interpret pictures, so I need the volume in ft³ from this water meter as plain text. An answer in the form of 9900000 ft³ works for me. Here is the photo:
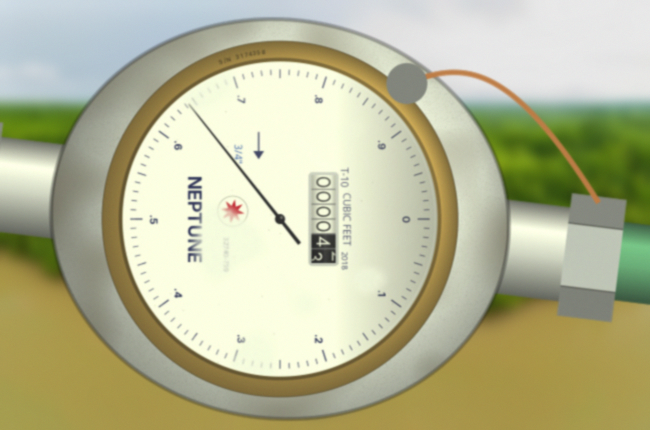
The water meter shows 42.64 ft³
